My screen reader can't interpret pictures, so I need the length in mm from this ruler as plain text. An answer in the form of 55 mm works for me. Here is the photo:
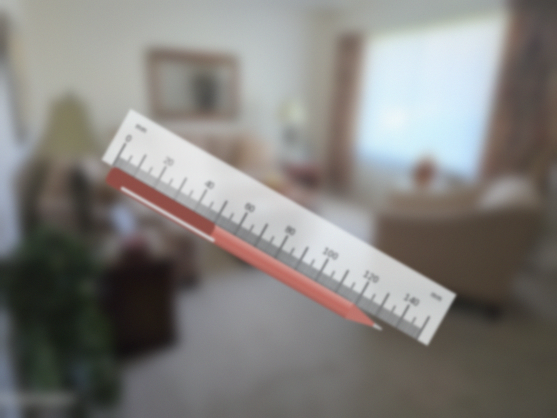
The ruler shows 135 mm
